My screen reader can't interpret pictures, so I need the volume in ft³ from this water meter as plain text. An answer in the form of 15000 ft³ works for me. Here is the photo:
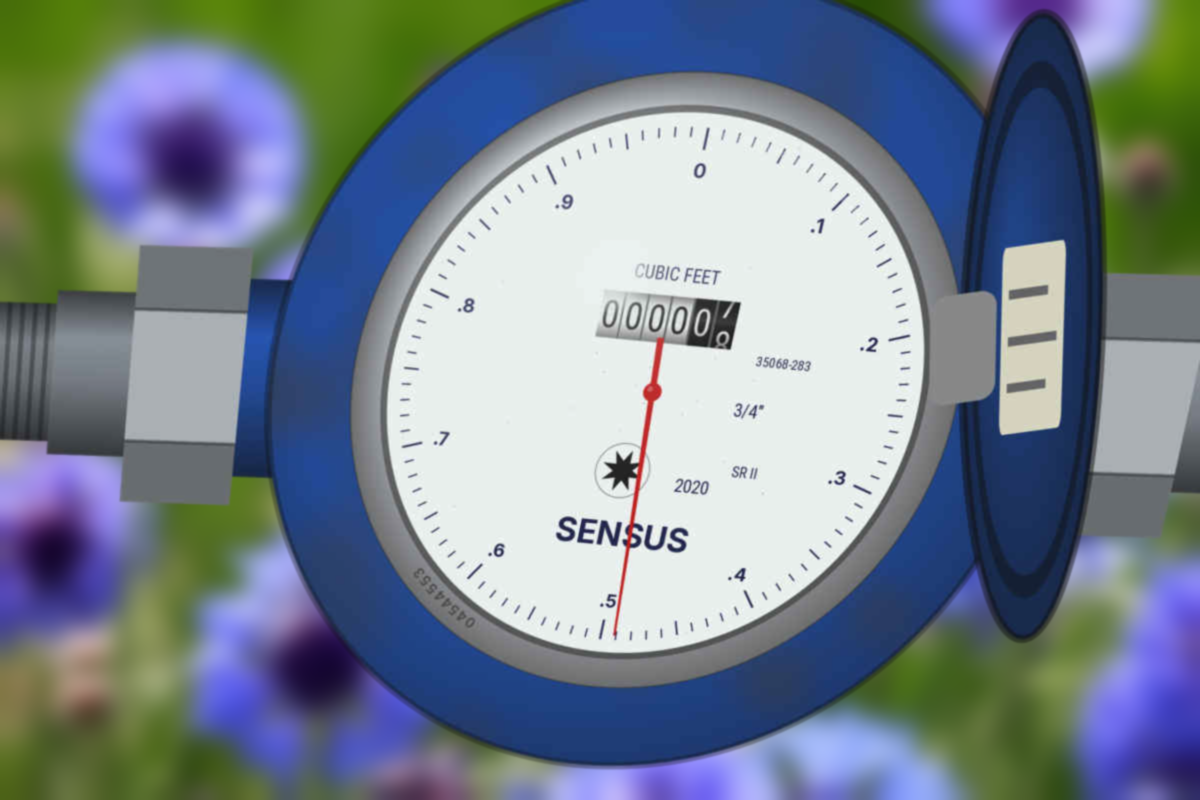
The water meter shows 7.49 ft³
